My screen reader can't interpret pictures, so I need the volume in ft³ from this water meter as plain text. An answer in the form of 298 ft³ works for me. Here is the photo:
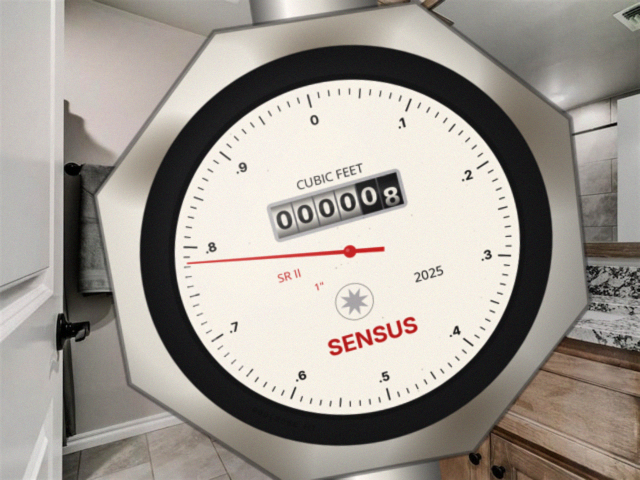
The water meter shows 7.78 ft³
